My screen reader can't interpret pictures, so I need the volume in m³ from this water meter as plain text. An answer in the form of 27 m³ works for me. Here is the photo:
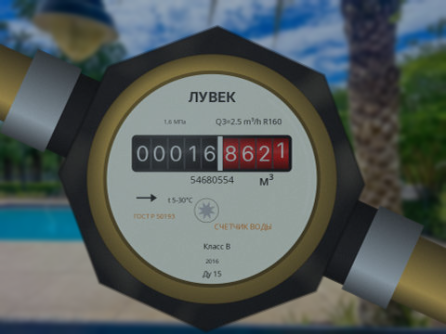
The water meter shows 16.8621 m³
